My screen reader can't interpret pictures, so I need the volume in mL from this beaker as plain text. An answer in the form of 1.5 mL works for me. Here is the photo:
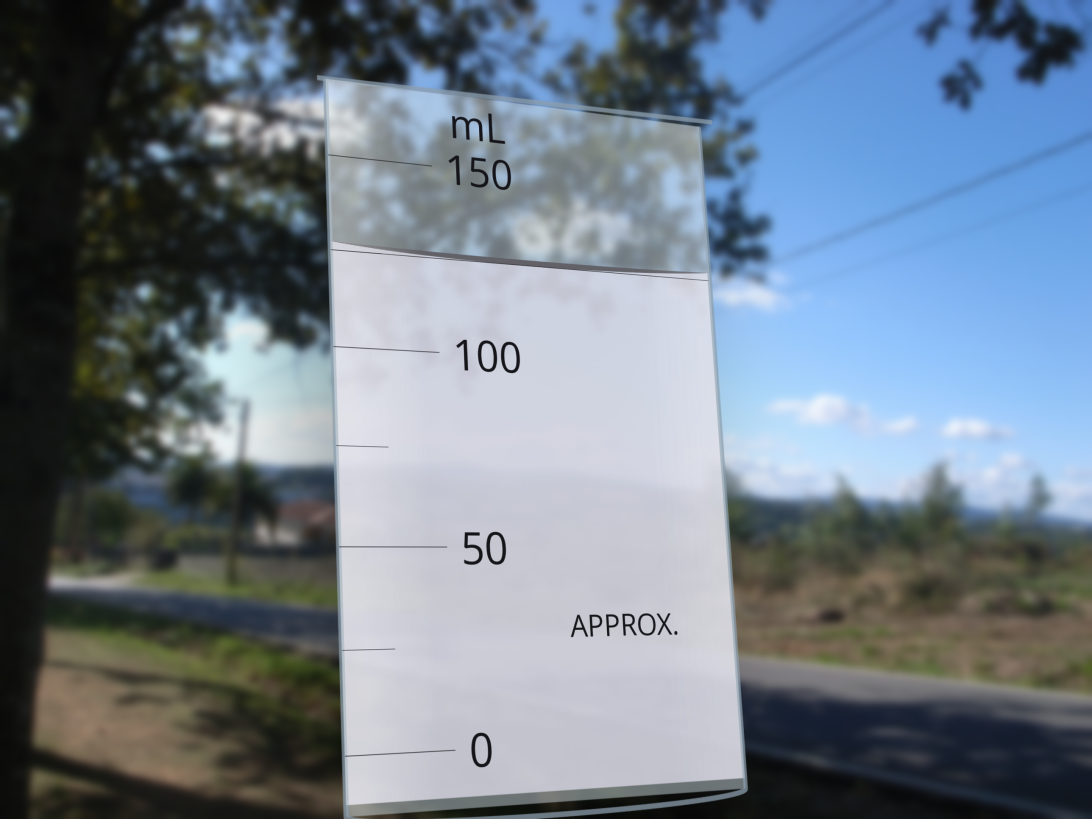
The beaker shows 125 mL
